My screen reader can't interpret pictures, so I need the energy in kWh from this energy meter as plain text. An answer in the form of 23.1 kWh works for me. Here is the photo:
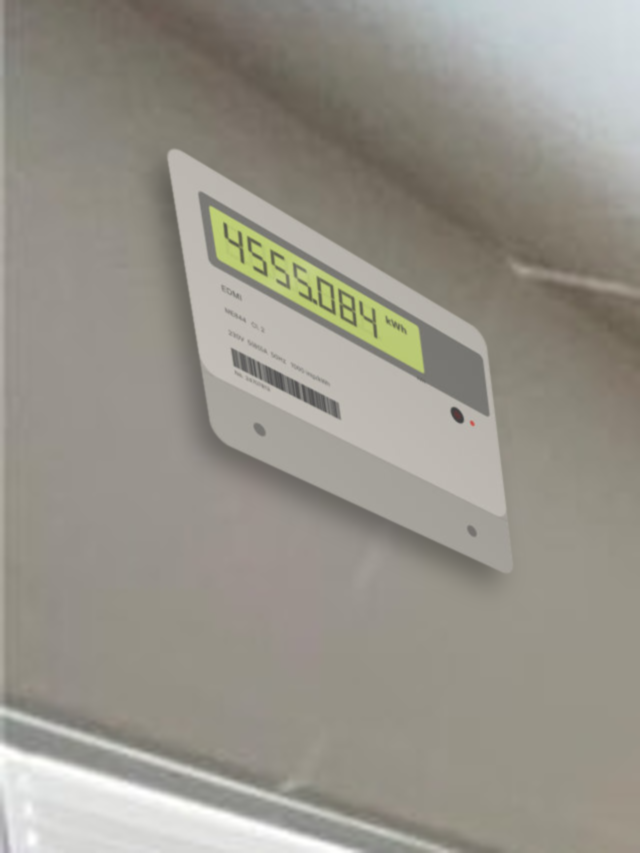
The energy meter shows 4555.084 kWh
